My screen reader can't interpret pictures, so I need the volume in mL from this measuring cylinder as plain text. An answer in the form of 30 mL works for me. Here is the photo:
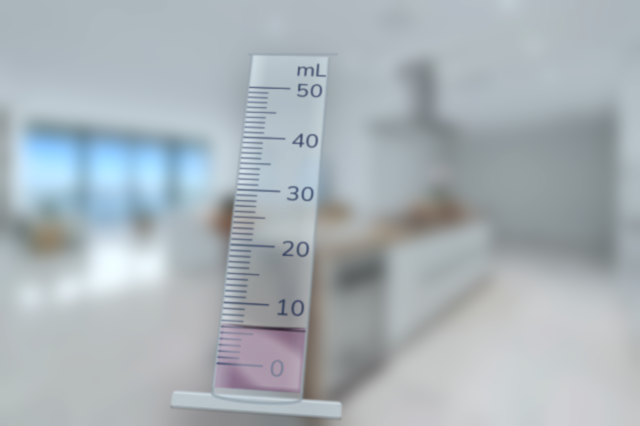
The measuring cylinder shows 6 mL
